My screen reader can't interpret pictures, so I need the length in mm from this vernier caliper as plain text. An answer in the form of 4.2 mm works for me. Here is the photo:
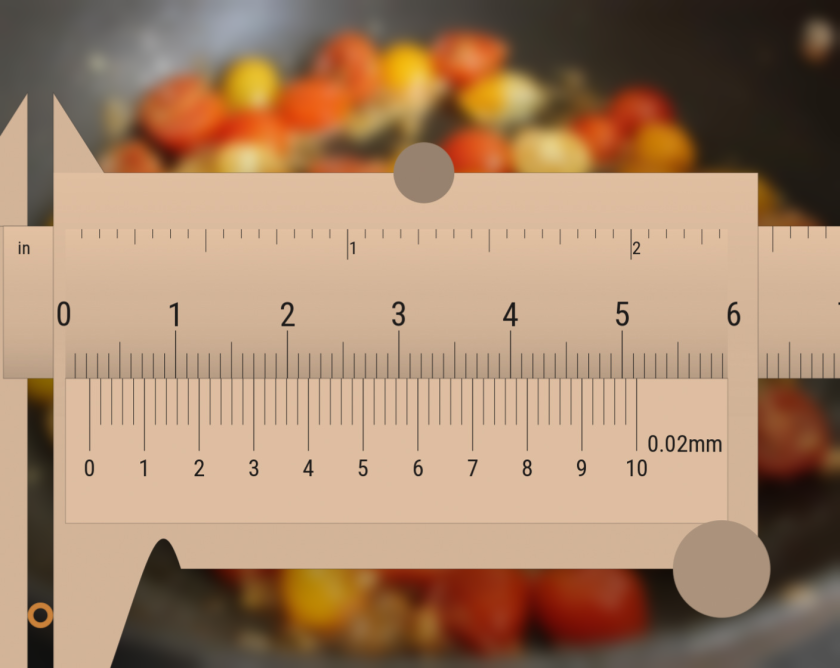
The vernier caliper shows 2.3 mm
